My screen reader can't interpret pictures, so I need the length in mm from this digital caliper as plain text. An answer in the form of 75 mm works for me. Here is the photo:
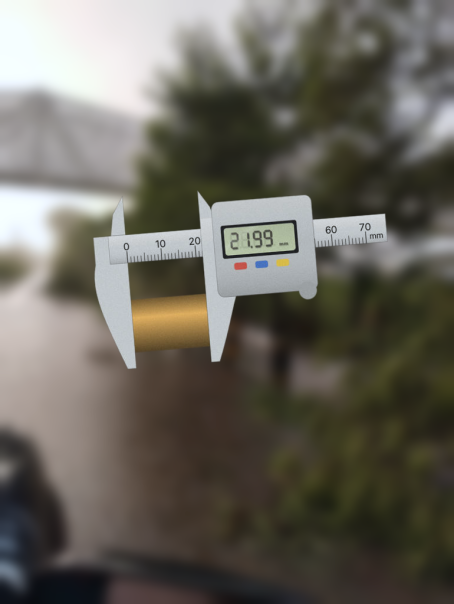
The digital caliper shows 21.99 mm
